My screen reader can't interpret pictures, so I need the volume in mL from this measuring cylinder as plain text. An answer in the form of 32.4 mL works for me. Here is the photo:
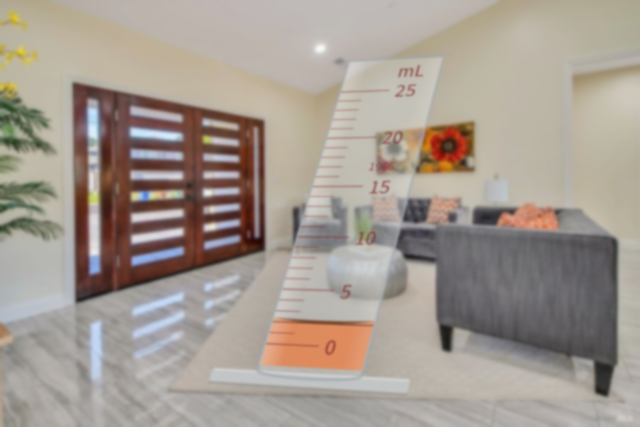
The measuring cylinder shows 2 mL
